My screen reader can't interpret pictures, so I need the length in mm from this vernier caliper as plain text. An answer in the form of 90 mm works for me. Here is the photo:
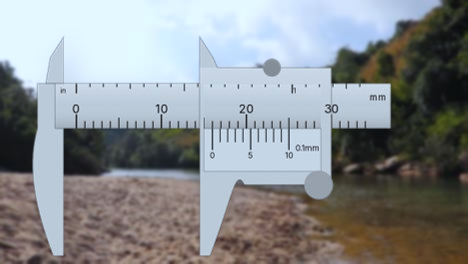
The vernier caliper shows 16.0 mm
